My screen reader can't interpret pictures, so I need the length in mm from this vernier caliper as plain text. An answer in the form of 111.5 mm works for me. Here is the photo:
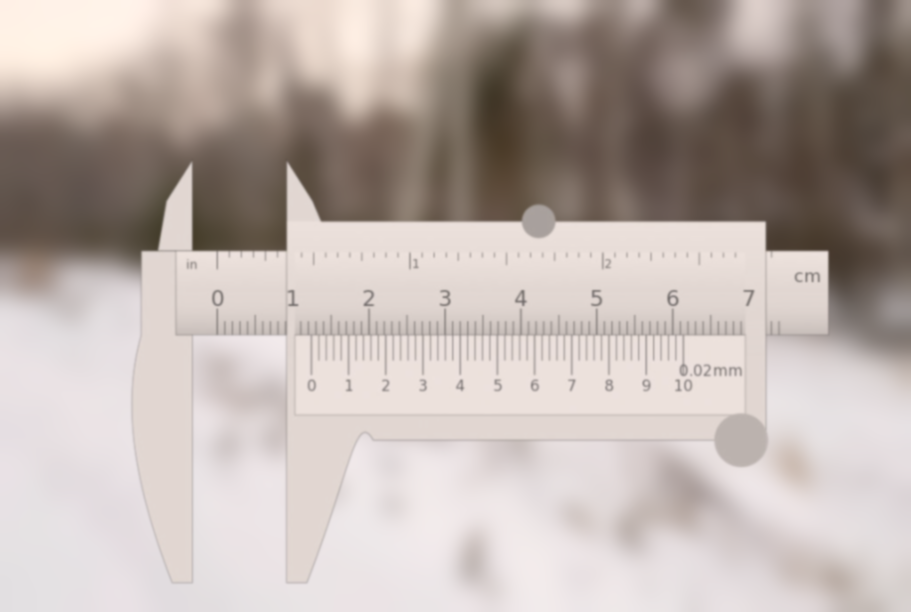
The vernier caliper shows 12.4 mm
